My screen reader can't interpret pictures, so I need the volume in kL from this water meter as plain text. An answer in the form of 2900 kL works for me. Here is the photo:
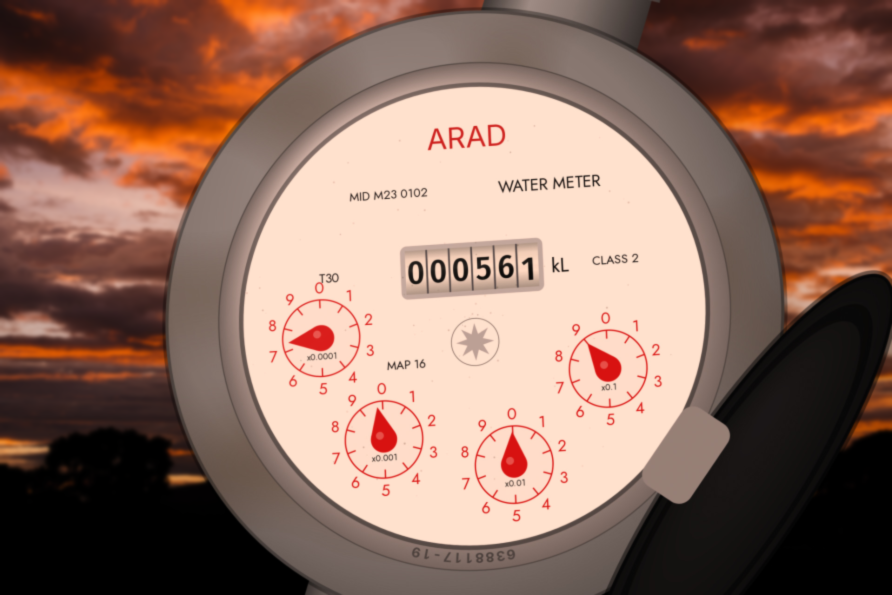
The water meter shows 560.8997 kL
